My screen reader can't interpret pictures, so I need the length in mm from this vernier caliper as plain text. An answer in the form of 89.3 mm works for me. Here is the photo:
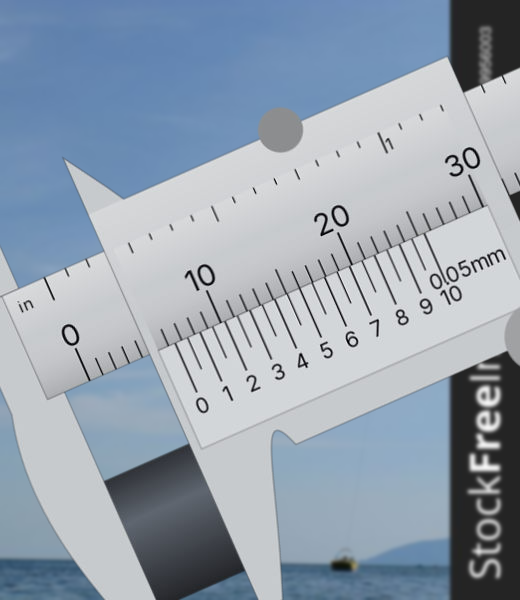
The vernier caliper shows 6.5 mm
